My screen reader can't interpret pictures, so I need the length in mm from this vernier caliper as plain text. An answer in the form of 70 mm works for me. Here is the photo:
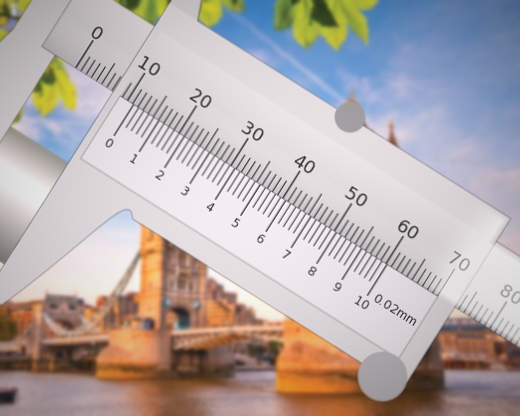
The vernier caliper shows 11.2 mm
